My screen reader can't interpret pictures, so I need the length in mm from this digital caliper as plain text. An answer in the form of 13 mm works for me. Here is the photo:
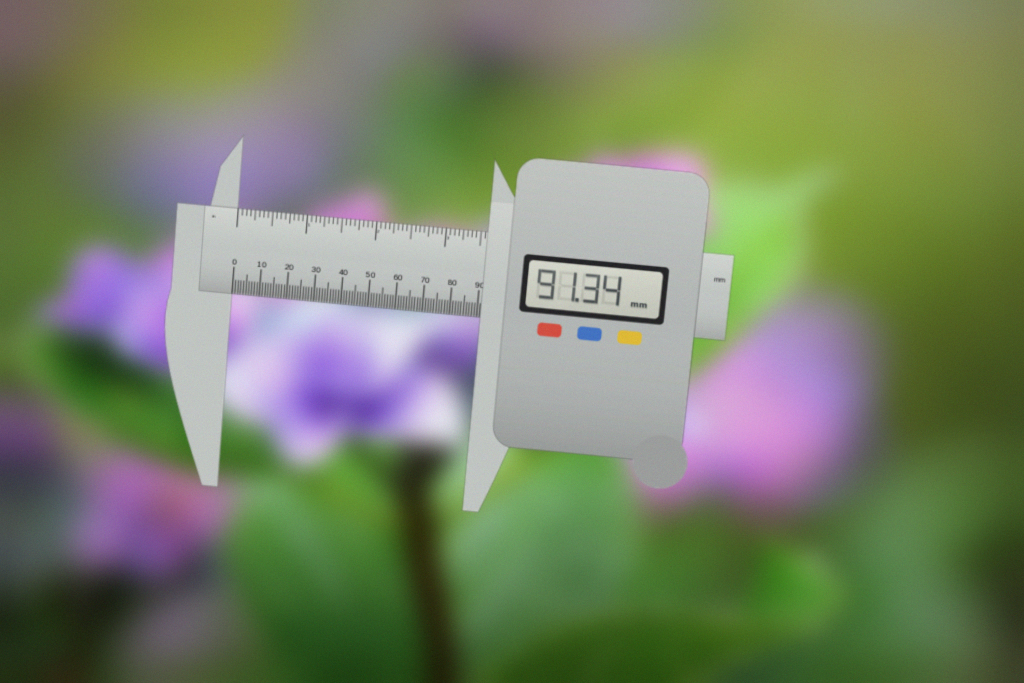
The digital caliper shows 91.34 mm
